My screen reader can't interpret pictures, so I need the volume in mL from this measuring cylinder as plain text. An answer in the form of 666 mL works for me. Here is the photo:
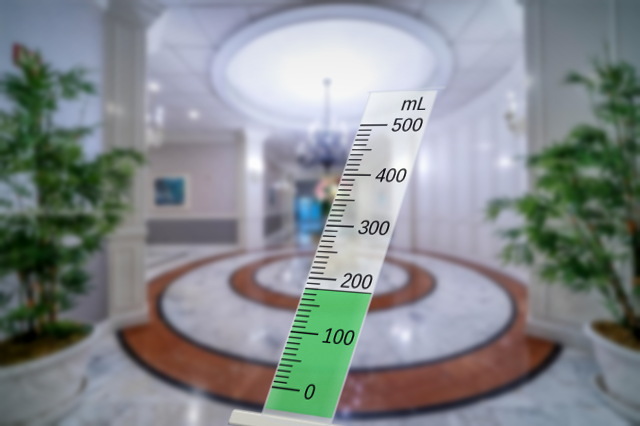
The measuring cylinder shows 180 mL
